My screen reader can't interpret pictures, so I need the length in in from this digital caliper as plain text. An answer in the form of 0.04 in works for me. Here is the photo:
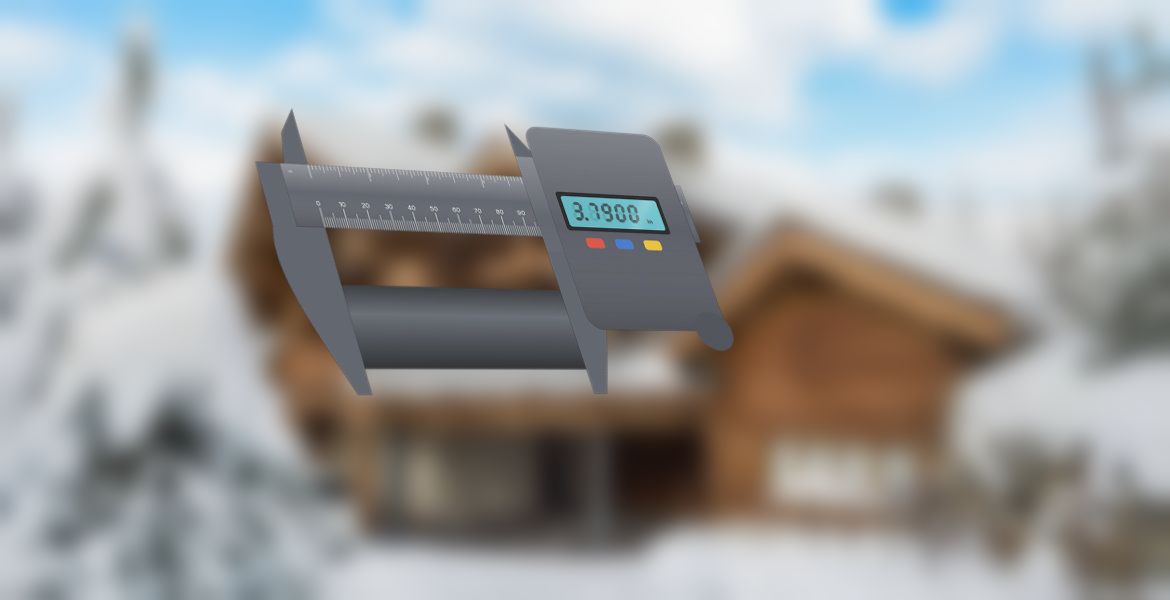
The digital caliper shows 3.7900 in
